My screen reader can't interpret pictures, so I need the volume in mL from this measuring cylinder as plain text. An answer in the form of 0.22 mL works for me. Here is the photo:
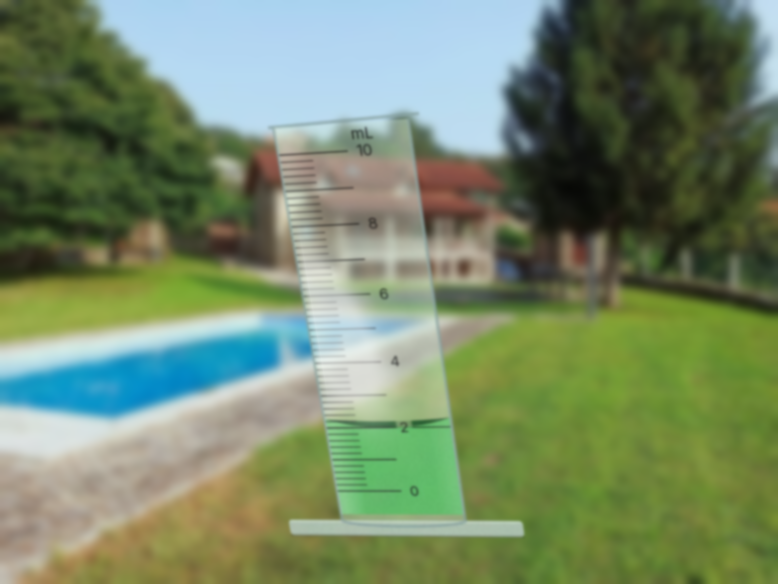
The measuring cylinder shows 2 mL
